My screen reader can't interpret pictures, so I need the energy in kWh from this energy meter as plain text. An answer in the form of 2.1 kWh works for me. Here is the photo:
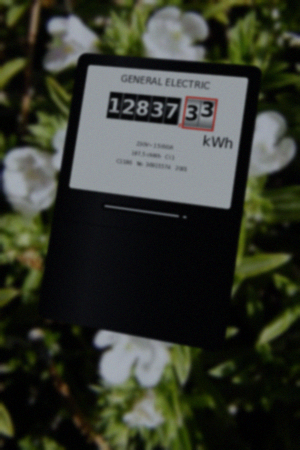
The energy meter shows 12837.33 kWh
